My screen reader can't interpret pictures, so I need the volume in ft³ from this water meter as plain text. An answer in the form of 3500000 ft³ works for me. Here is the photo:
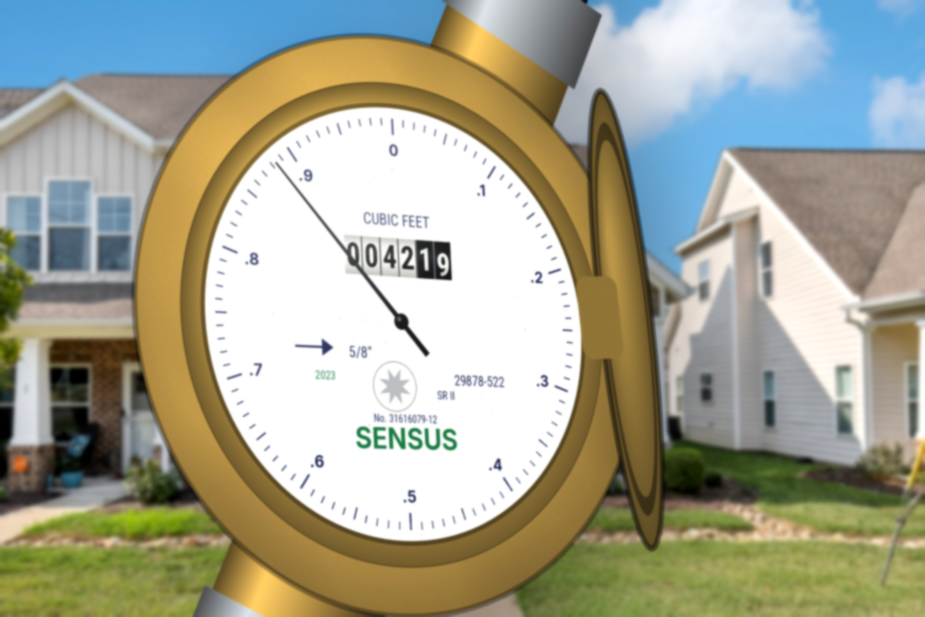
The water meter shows 4218.88 ft³
